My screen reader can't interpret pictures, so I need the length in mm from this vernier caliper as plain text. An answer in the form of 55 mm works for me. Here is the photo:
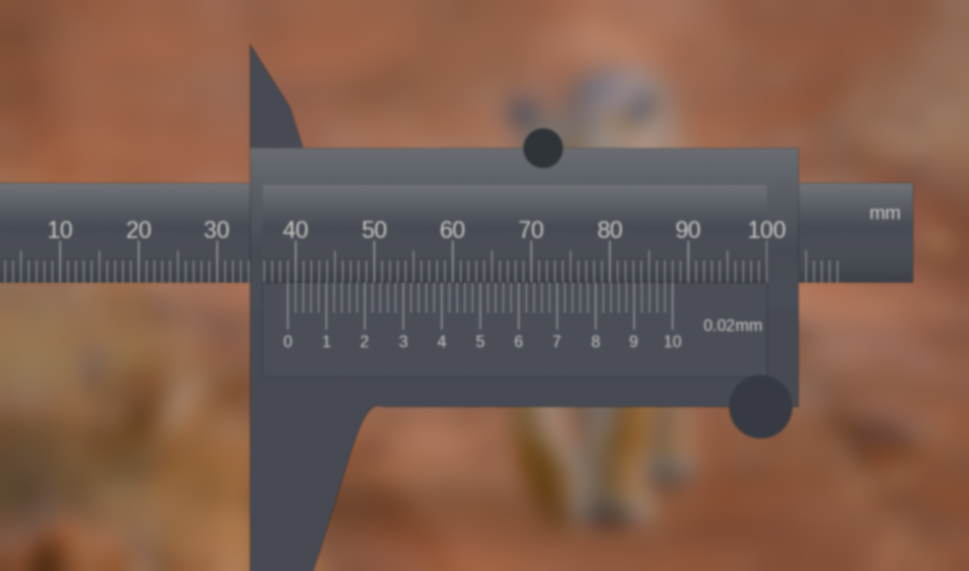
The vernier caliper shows 39.0 mm
